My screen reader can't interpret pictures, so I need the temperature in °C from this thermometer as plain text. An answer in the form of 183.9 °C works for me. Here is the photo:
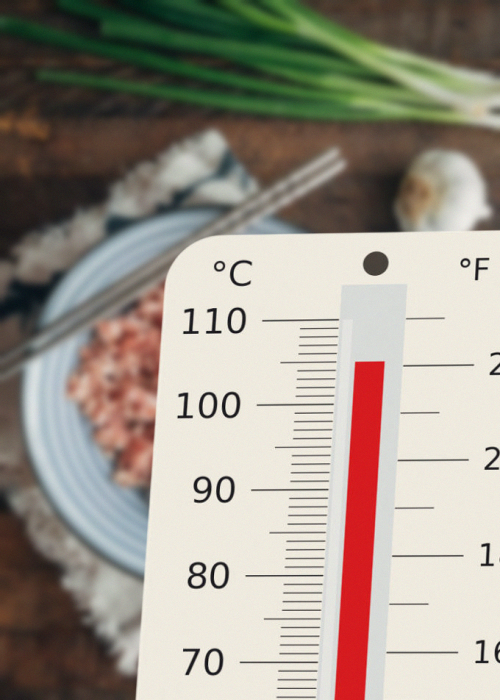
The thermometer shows 105 °C
